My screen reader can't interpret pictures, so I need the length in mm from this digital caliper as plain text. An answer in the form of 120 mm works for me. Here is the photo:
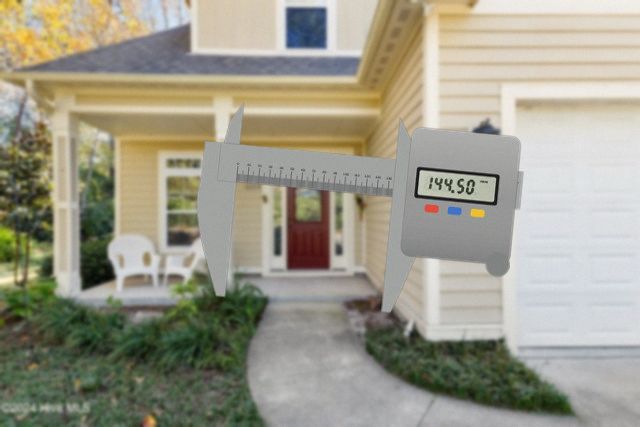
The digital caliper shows 144.50 mm
